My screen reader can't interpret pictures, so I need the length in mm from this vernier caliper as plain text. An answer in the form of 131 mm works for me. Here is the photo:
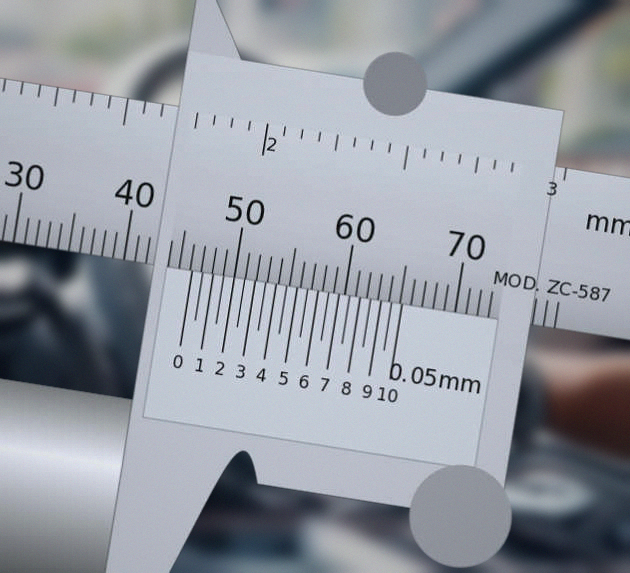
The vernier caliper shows 46.2 mm
